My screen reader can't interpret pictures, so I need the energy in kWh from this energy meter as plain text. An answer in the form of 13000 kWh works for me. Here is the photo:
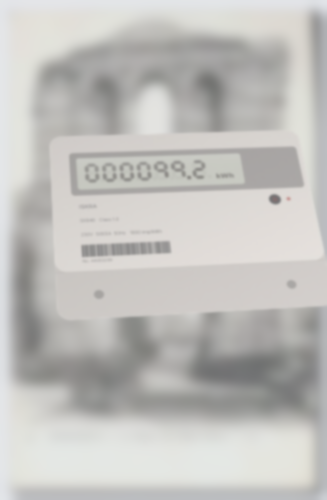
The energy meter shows 99.2 kWh
